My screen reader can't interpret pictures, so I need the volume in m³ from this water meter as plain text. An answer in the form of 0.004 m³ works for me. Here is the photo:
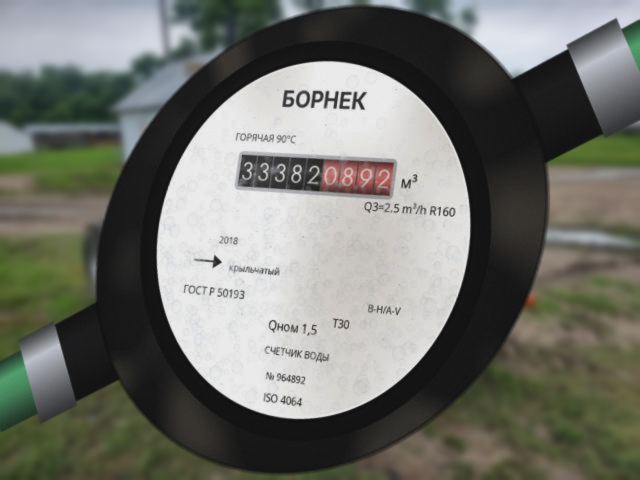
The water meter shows 33382.0892 m³
